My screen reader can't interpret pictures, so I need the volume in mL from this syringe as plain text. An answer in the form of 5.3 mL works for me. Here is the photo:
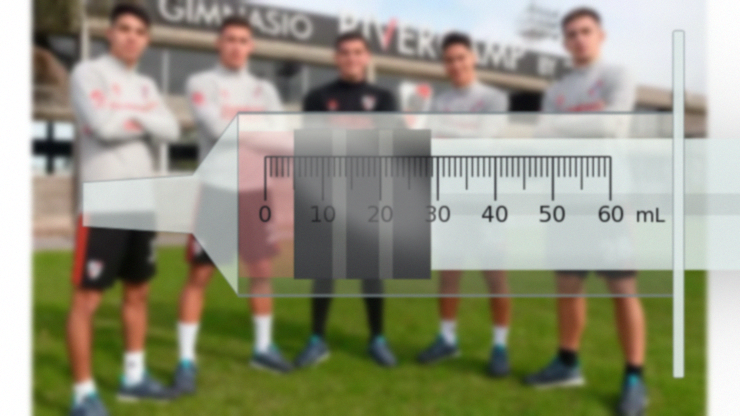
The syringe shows 5 mL
